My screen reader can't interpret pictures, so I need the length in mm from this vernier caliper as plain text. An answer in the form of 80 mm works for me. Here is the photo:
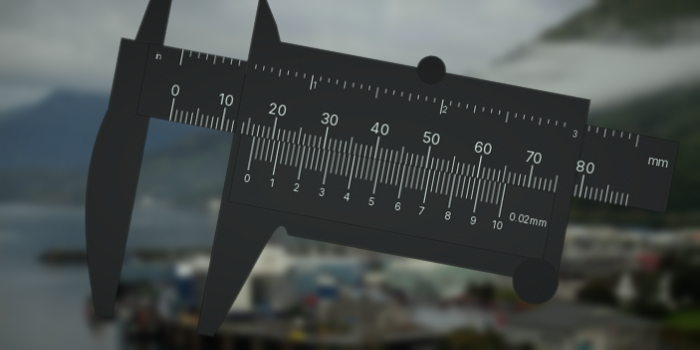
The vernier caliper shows 16.5 mm
